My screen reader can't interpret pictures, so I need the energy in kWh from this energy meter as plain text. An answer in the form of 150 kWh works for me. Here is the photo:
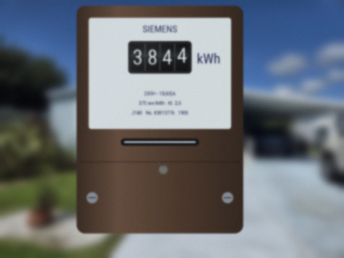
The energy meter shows 3844 kWh
